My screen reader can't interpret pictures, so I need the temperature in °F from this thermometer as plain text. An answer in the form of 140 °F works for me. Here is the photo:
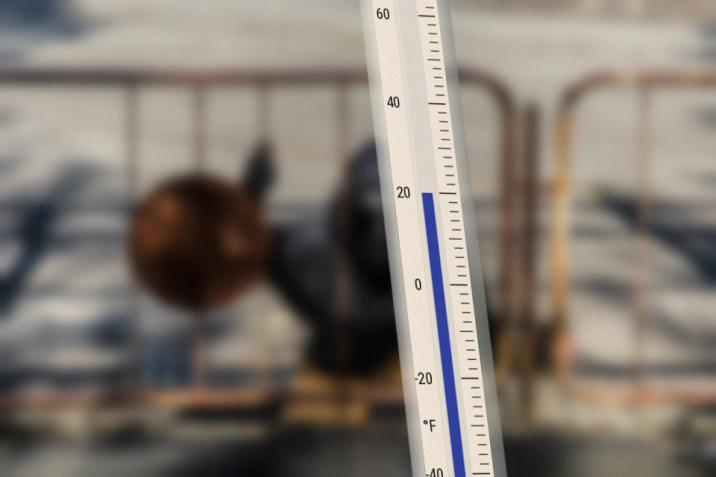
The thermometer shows 20 °F
